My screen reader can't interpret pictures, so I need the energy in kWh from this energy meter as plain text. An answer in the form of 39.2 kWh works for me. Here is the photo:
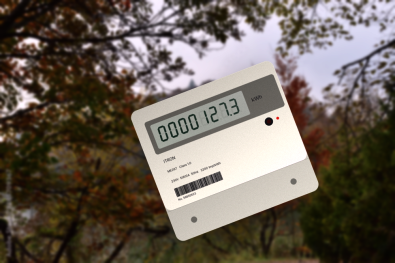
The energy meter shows 127.3 kWh
